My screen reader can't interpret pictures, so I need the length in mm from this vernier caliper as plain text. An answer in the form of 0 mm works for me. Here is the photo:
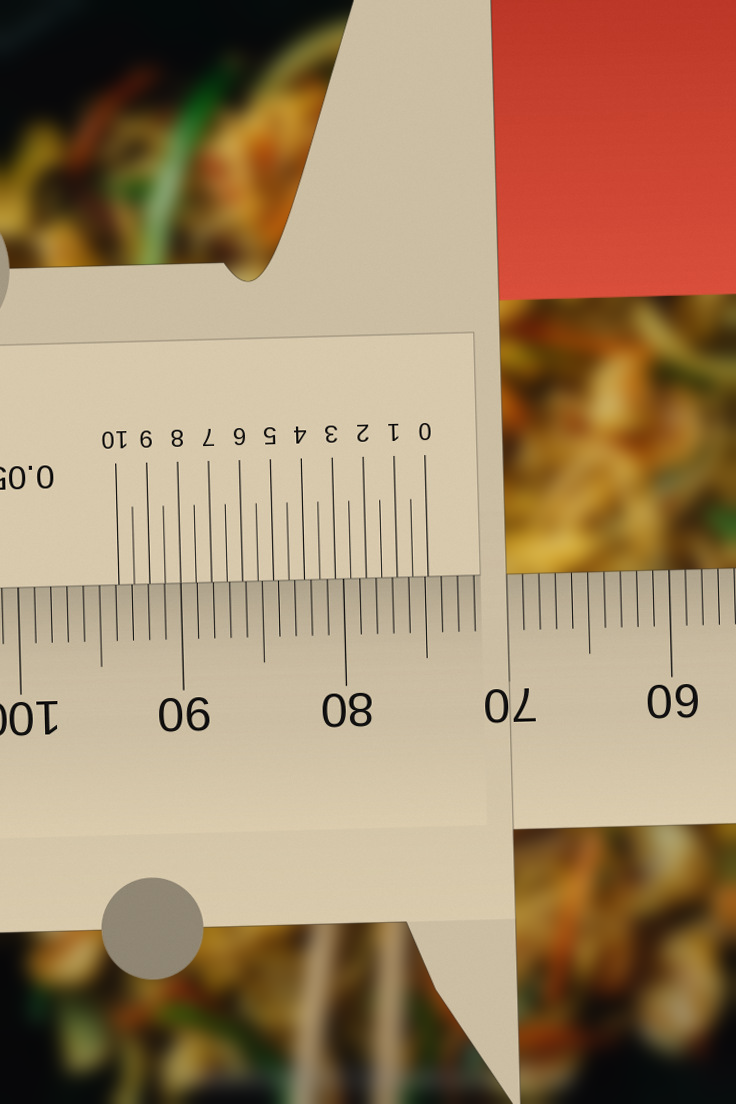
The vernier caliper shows 74.8 mm
